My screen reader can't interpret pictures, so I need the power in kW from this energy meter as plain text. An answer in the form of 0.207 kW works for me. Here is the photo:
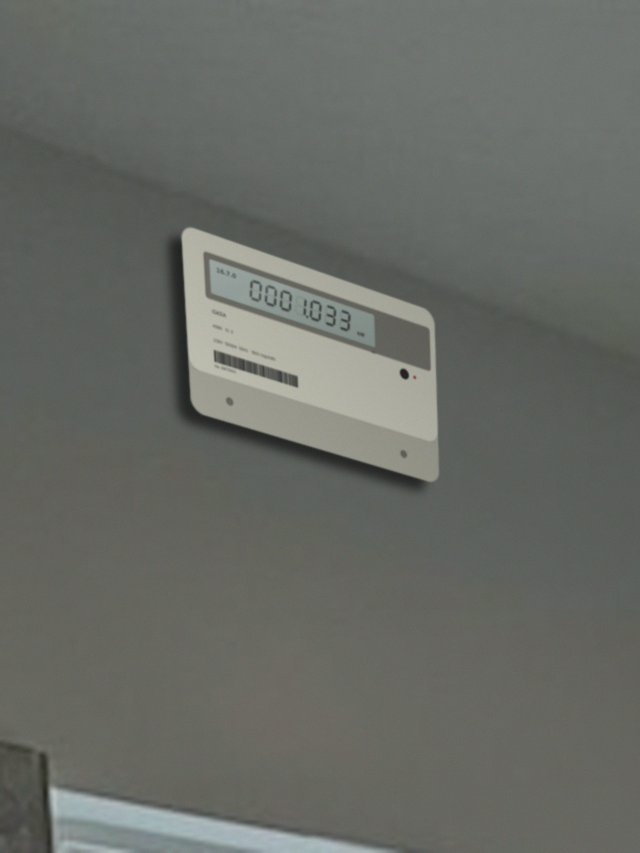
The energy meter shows 1.033 kW
